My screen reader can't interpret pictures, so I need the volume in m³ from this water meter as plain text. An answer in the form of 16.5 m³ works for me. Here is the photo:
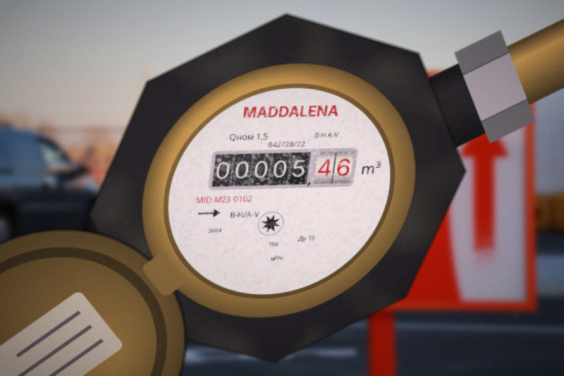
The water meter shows 5.46 m³
